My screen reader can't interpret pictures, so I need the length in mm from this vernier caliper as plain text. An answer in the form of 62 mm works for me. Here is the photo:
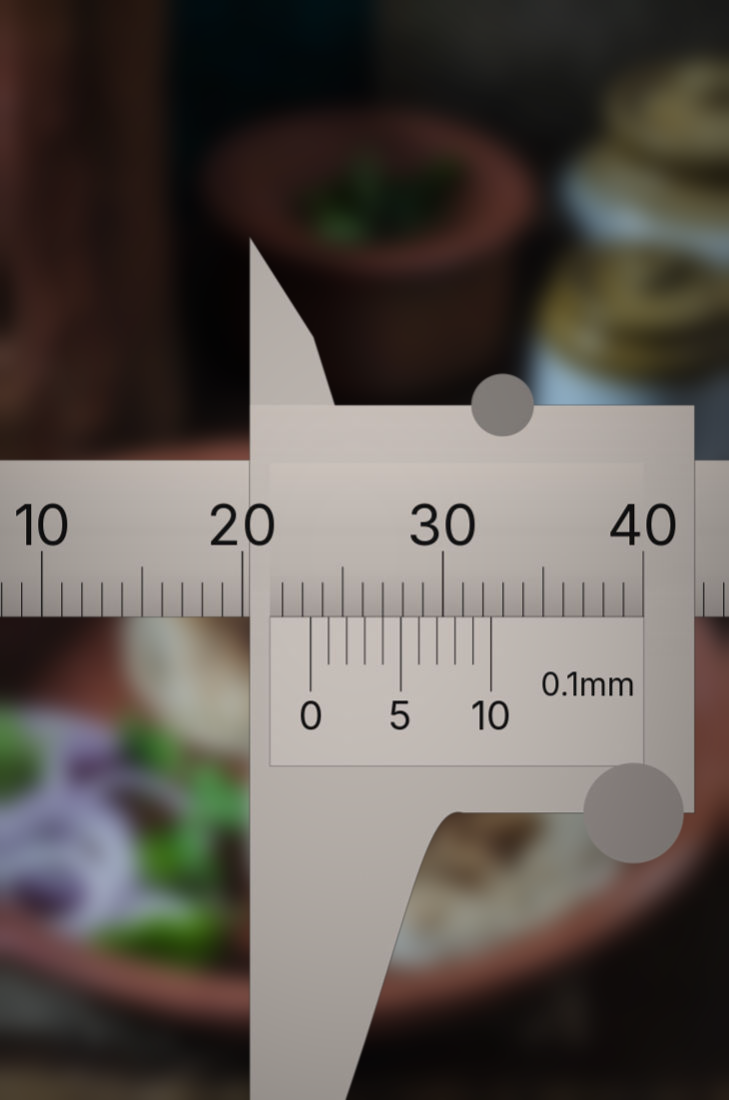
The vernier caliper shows 23.4 mm
